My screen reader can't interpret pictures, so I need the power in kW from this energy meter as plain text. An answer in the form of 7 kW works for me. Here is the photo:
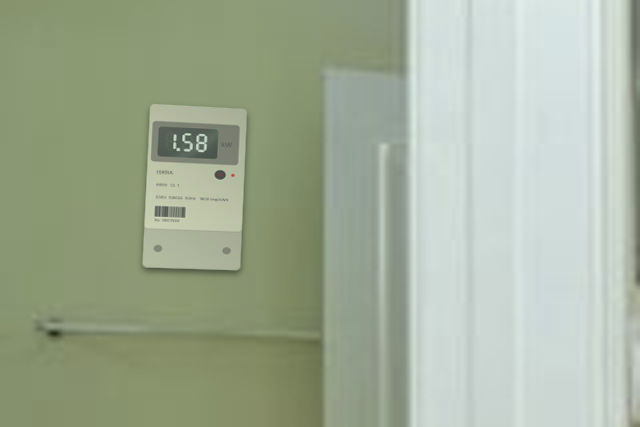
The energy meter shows 1.58 kW
